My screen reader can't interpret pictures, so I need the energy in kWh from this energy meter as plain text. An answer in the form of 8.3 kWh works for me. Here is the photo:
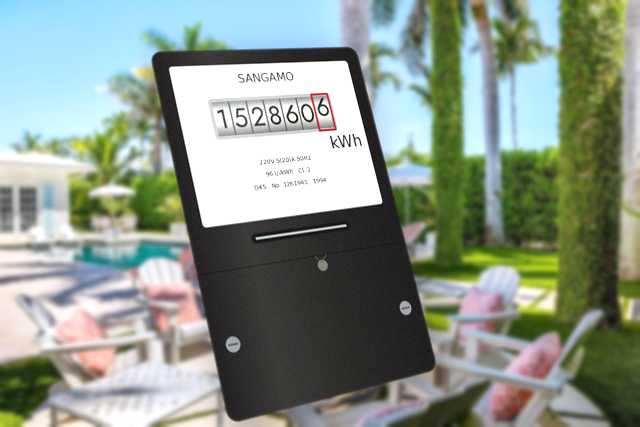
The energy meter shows 152860.6 kWh
